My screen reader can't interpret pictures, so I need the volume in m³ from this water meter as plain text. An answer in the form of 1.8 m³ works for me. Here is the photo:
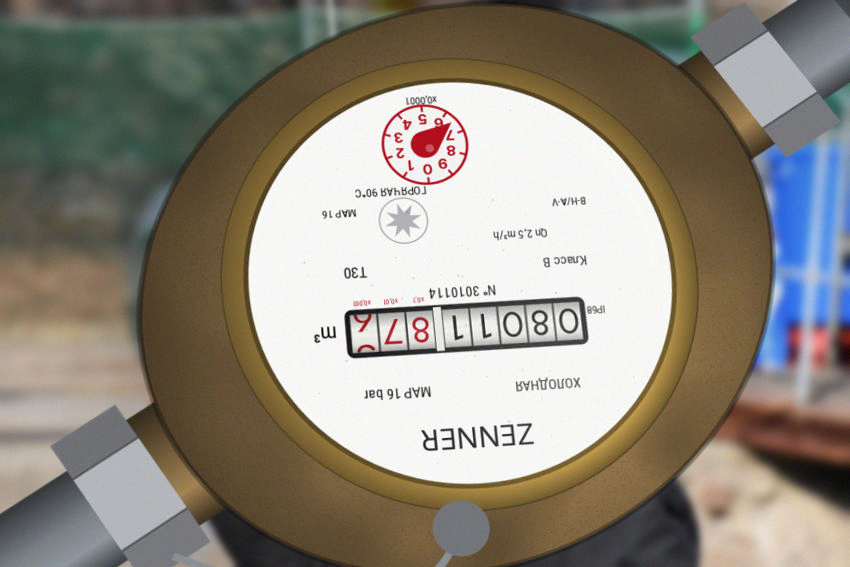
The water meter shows 8011.8756 m³
